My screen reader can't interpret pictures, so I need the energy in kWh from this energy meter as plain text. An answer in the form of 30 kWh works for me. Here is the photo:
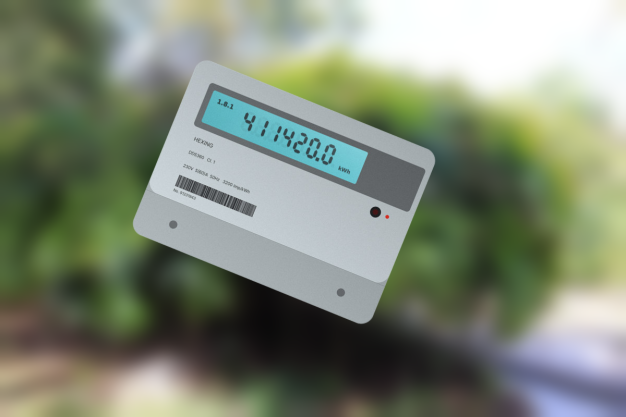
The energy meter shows 411420.0 kWh
